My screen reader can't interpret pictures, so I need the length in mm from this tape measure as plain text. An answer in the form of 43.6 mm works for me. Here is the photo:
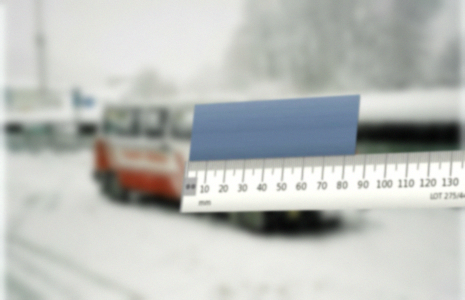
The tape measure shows 85 mm
